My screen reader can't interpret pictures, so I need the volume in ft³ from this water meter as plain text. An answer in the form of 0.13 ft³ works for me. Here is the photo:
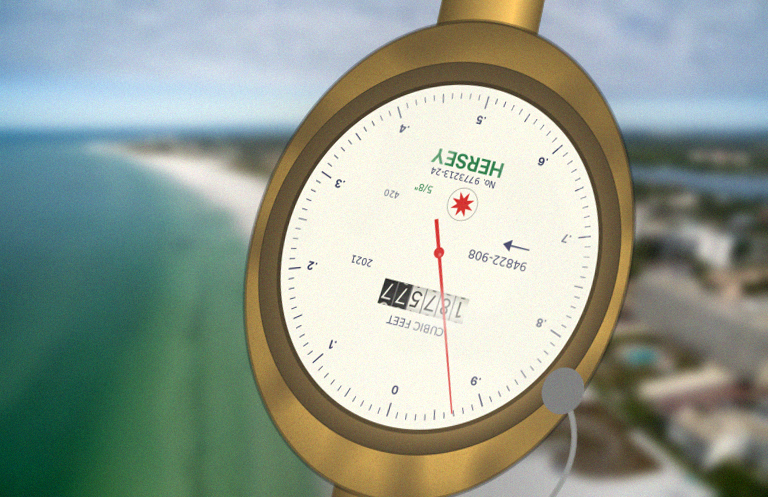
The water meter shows 187576.93 ft³
